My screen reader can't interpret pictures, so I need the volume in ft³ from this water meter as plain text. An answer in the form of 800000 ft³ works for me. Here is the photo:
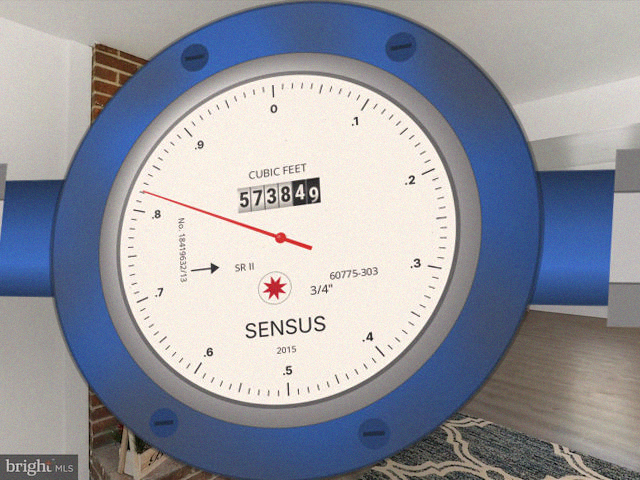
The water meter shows 573848.82 ft³
